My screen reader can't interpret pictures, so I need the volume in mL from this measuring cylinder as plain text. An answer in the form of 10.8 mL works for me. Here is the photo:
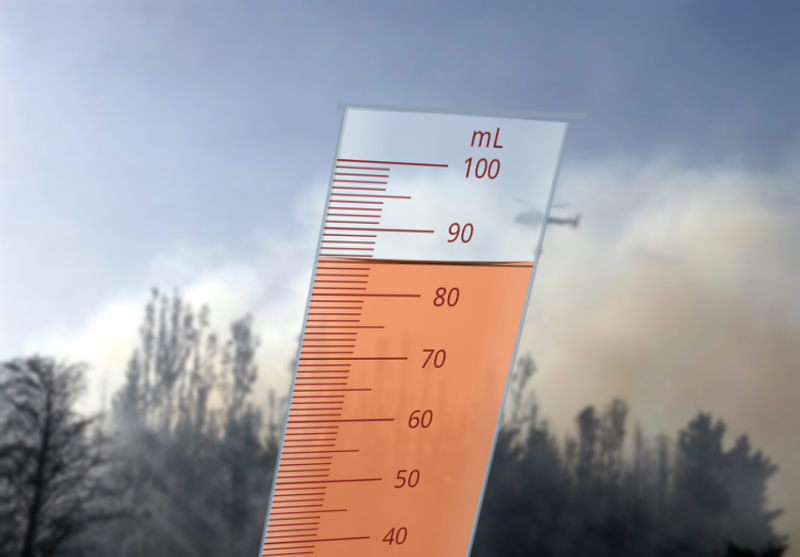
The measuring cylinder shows 85 mL
